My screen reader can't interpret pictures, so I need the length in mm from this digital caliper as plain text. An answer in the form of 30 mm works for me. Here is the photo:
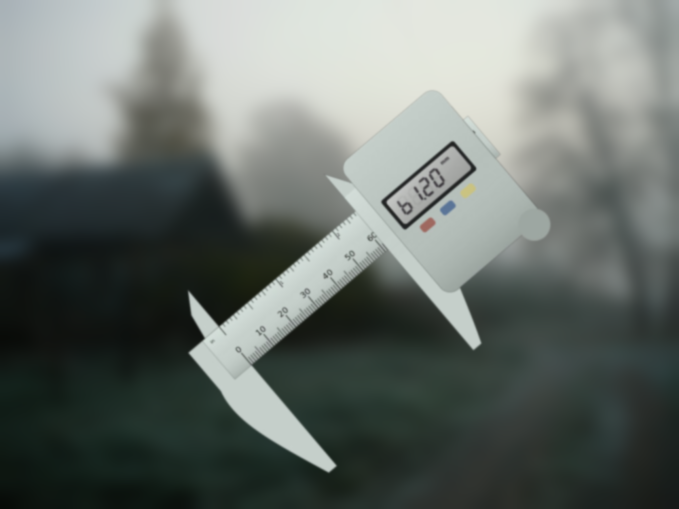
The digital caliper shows 61.20 mm
